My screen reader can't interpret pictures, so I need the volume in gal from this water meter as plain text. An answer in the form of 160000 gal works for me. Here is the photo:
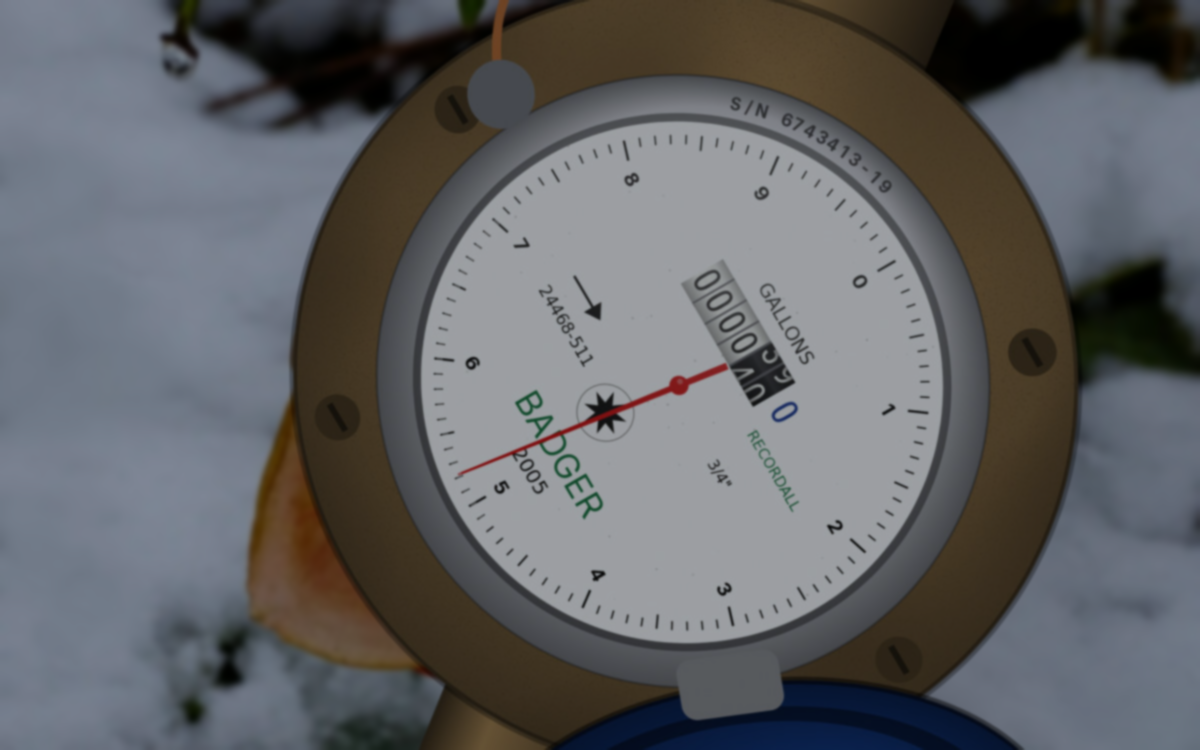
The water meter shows 395.2 gal
